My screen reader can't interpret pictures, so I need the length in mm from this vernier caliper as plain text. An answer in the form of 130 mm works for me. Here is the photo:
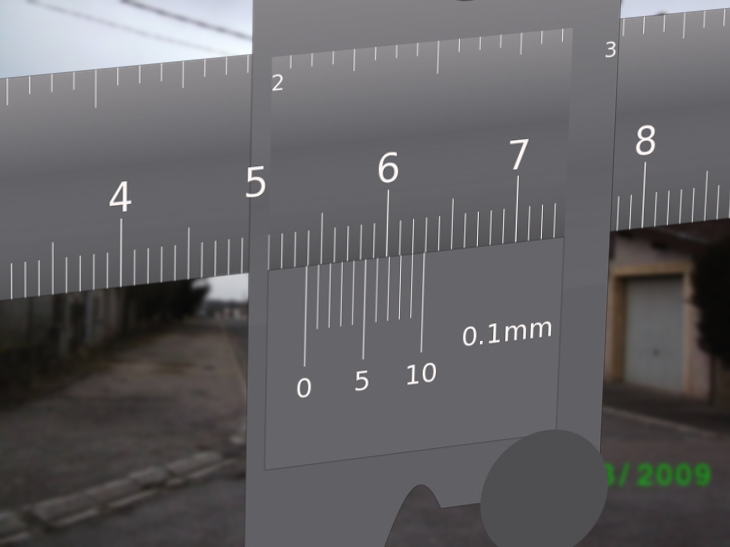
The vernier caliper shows 53.9 mm
